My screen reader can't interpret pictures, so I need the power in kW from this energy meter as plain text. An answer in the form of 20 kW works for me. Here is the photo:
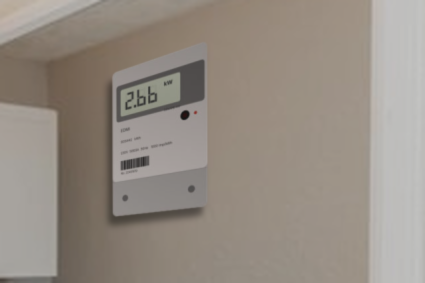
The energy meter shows 2.66 kW
